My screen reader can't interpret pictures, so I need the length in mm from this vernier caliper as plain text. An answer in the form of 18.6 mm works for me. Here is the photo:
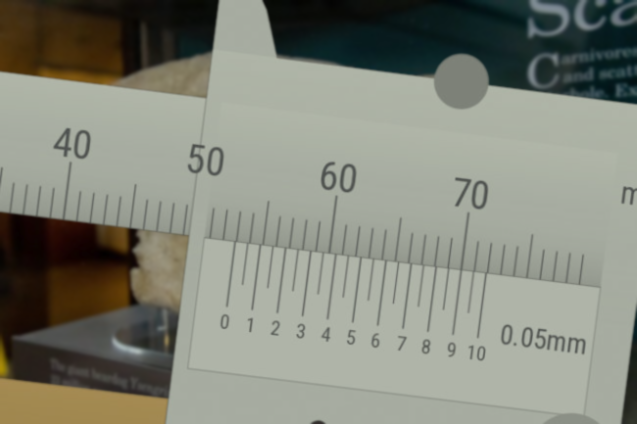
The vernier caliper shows 52.9 mm
